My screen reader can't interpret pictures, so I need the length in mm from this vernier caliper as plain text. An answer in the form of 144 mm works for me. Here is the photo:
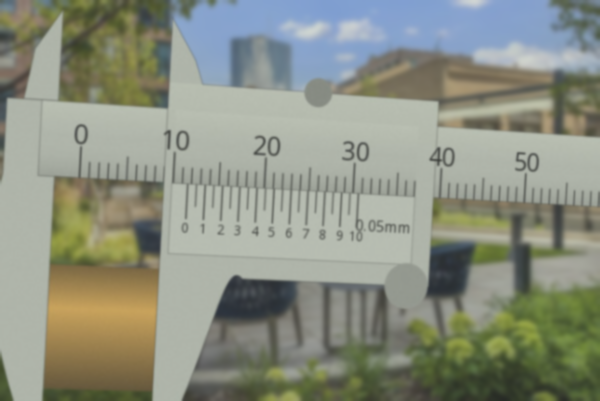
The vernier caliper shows 11.6 mm
